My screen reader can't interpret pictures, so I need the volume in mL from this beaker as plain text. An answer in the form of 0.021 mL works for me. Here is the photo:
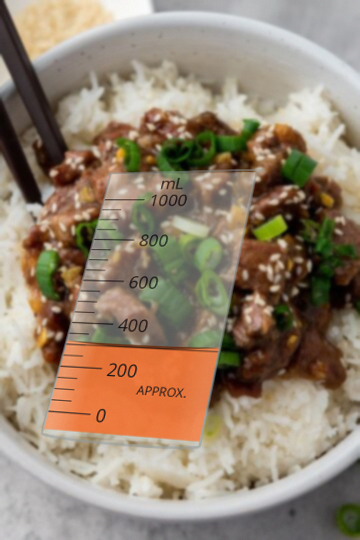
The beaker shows 300 mL
